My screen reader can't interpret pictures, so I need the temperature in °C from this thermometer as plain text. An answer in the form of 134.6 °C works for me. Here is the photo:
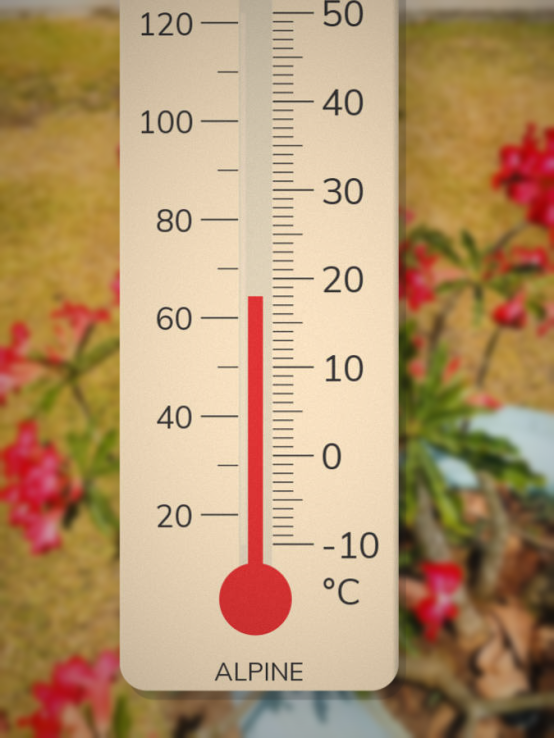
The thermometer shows 18 °C
